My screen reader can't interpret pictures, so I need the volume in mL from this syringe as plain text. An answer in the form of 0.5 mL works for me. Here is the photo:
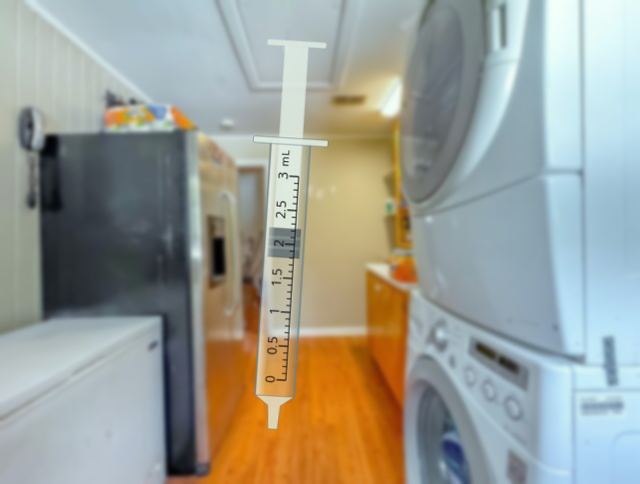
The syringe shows 1.8 mL
